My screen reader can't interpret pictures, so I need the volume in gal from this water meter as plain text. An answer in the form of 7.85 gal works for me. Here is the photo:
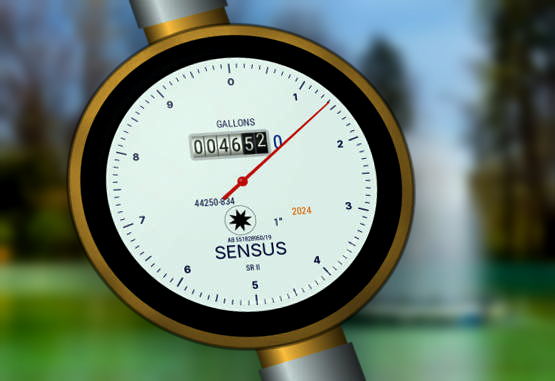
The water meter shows 46521.4 gal
